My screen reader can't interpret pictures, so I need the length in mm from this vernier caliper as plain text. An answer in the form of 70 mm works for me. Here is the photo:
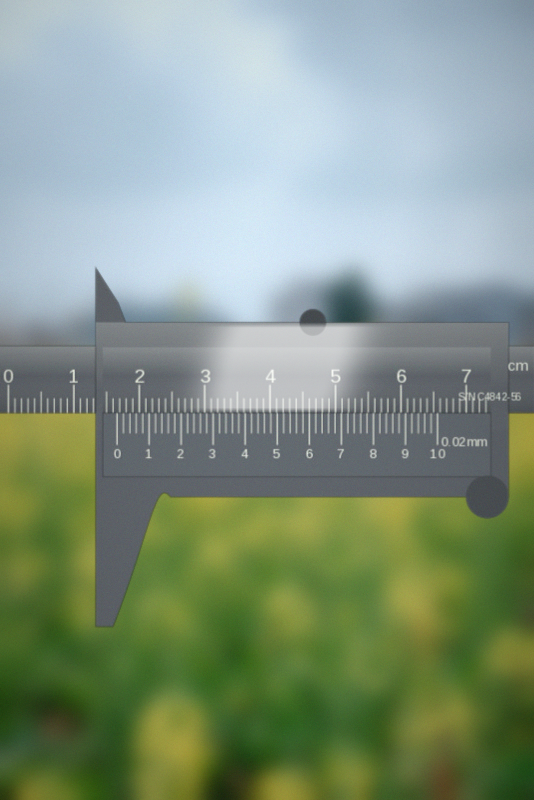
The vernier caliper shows 16.6 mm
